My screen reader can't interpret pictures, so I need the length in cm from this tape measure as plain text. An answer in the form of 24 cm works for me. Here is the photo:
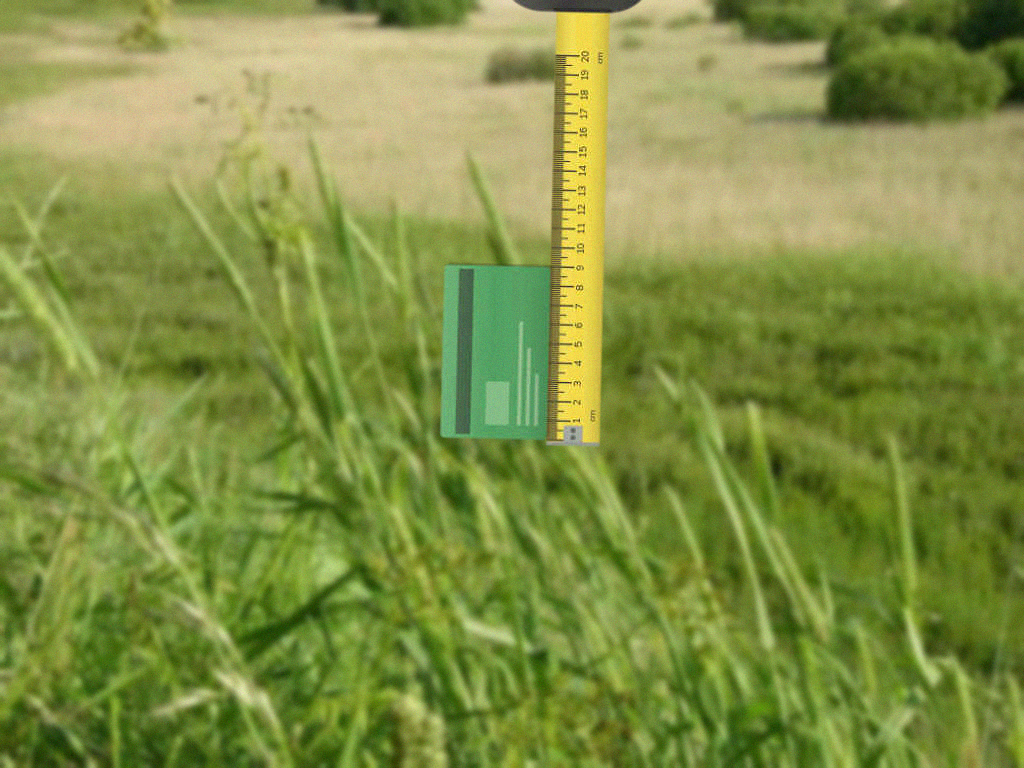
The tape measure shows 9 cm
